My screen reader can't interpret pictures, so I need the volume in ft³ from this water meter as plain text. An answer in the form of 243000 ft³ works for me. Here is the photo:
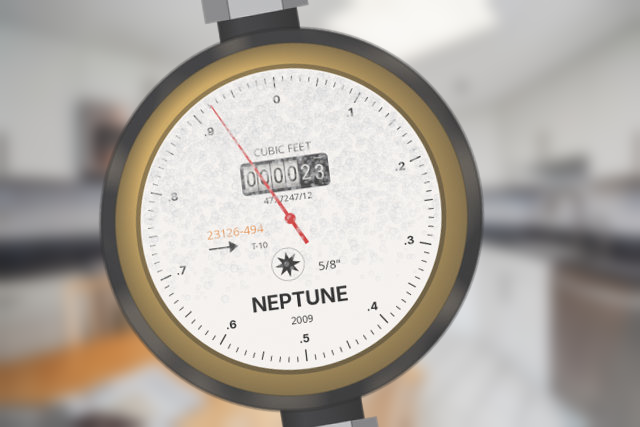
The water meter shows 22.92 ft³
